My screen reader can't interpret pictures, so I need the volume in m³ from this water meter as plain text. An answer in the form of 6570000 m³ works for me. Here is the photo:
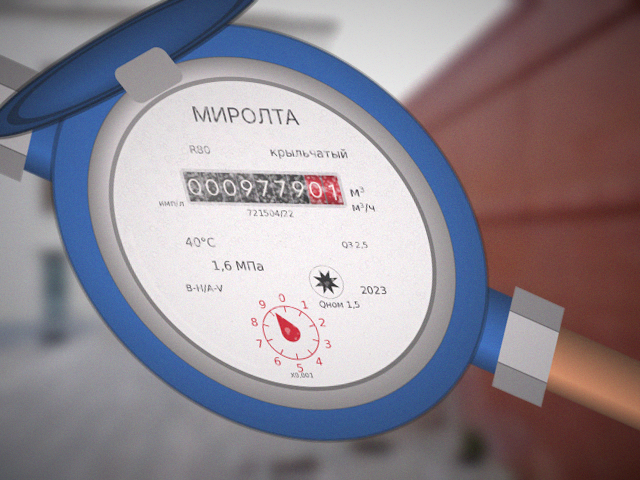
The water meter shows 9779.009 m³
